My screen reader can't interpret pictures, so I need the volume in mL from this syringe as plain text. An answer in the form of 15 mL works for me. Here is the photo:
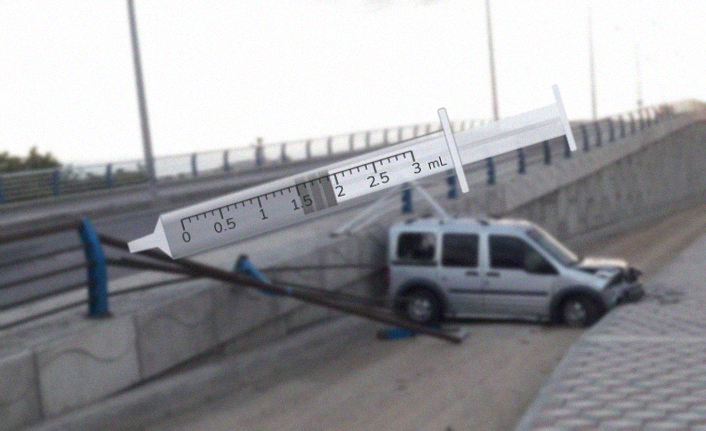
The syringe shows 1.5 mL
